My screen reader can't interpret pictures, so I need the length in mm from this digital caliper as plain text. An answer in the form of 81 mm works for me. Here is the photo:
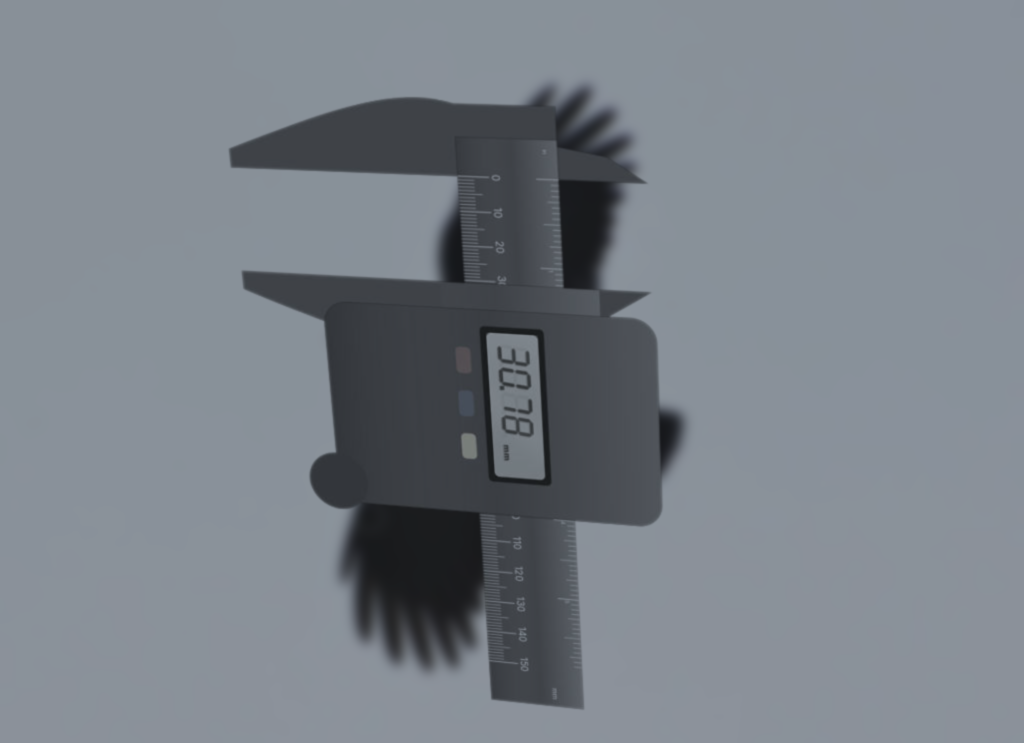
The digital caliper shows 30.78 mm
